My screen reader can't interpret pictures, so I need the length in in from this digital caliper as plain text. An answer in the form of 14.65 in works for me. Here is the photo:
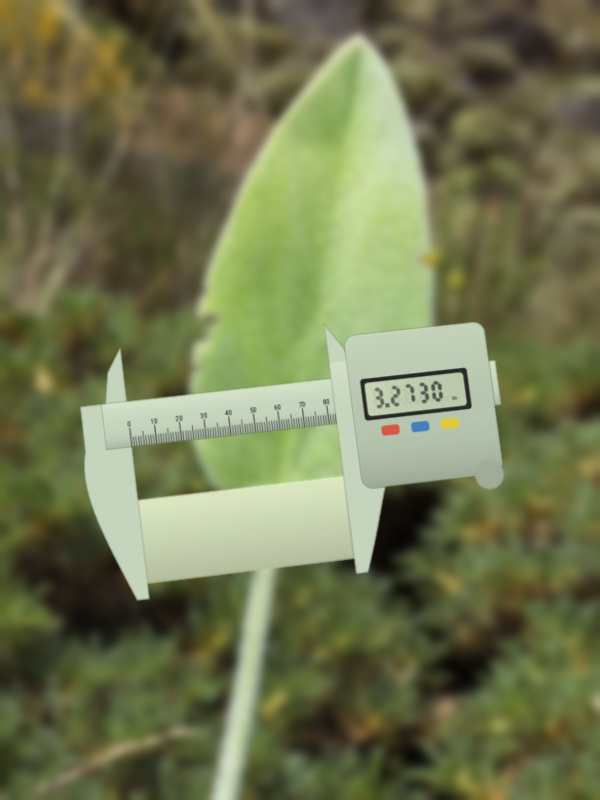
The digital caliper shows 3.2730 in
